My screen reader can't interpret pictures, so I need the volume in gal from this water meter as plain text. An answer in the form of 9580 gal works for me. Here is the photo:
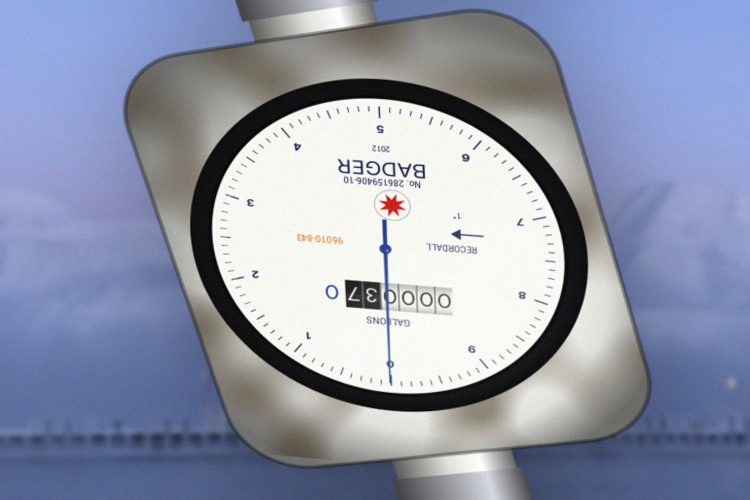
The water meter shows 370.0 gal
